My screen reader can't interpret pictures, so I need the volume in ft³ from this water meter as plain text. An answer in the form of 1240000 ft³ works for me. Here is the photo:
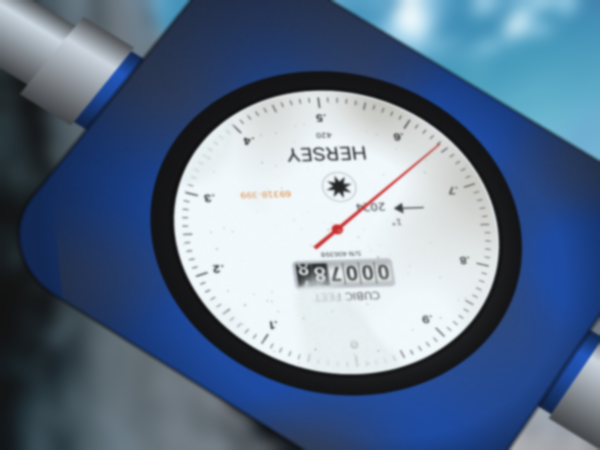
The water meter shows 787.64 ft³
